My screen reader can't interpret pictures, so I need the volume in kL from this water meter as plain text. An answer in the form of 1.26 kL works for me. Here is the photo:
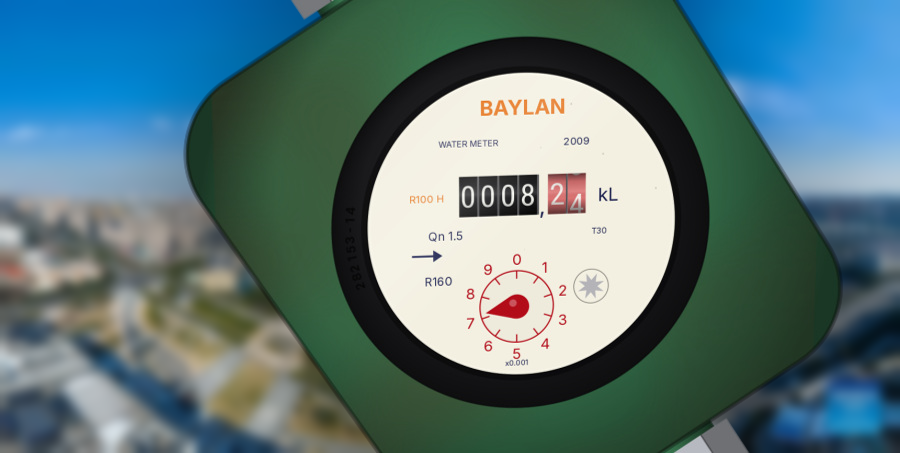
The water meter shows 8.237 kL
